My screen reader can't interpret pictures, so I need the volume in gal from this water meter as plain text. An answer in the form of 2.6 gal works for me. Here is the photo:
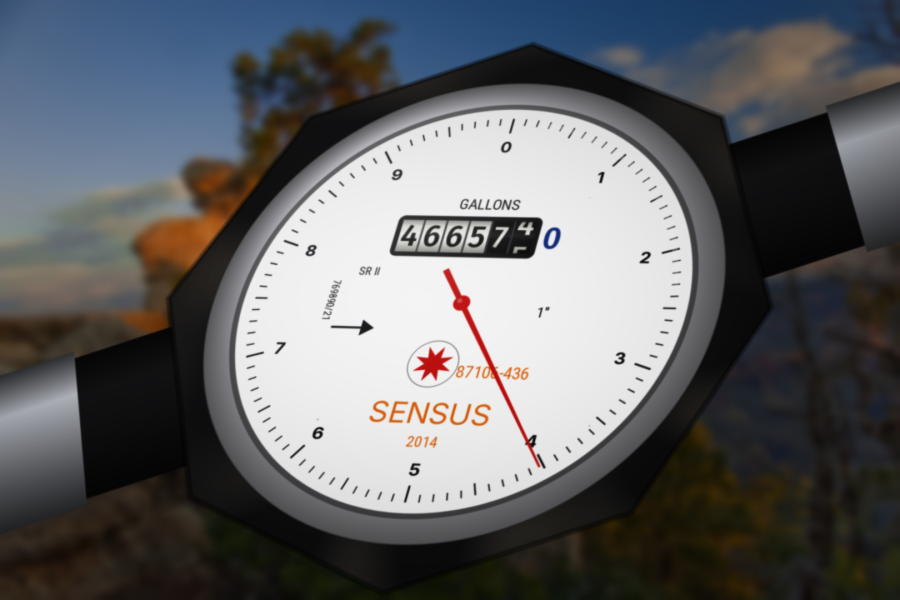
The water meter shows 4665744.0 gal
